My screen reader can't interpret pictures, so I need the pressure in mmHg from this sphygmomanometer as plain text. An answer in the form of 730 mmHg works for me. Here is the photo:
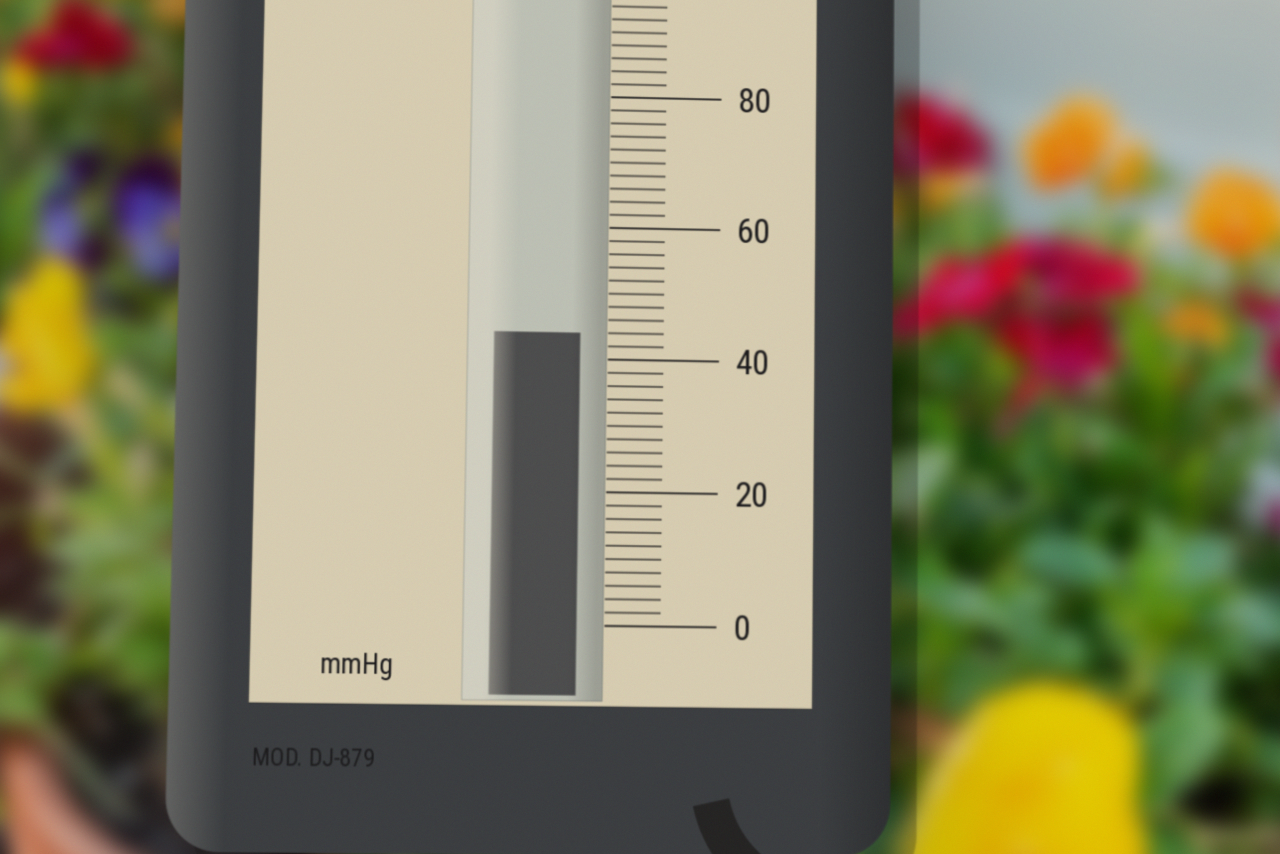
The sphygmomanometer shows 44 mmHg
